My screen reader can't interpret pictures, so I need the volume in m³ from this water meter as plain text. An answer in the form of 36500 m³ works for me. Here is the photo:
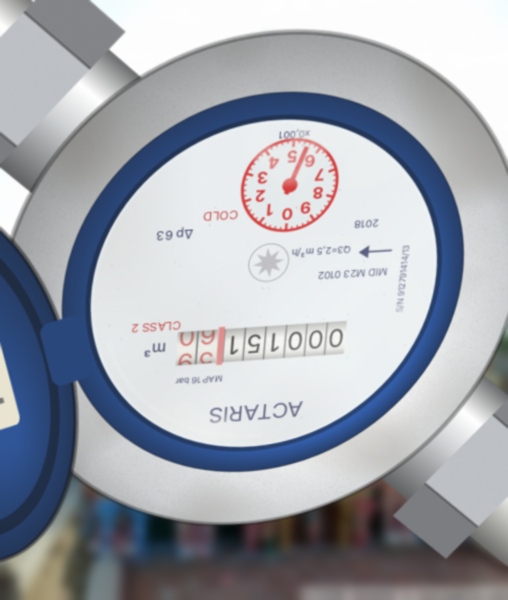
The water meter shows 151.595 m³
